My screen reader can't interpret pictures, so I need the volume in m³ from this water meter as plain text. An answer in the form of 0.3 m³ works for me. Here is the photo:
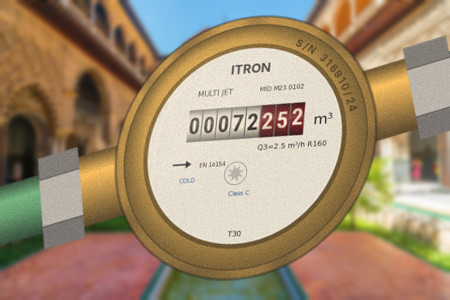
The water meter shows 72.252 m³
